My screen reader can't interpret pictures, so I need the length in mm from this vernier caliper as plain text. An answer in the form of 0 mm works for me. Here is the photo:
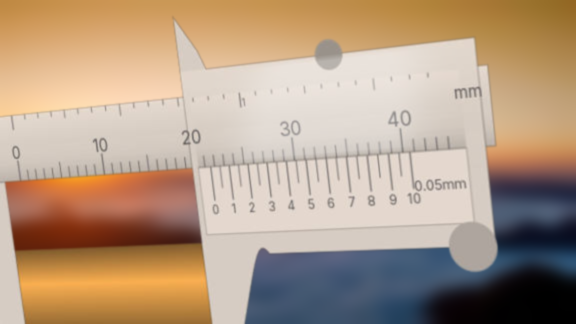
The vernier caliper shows 21.6 mm
